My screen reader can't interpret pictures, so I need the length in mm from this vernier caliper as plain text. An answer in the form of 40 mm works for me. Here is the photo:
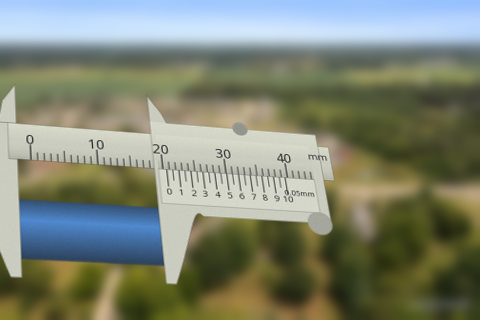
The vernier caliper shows 20.6 mm
